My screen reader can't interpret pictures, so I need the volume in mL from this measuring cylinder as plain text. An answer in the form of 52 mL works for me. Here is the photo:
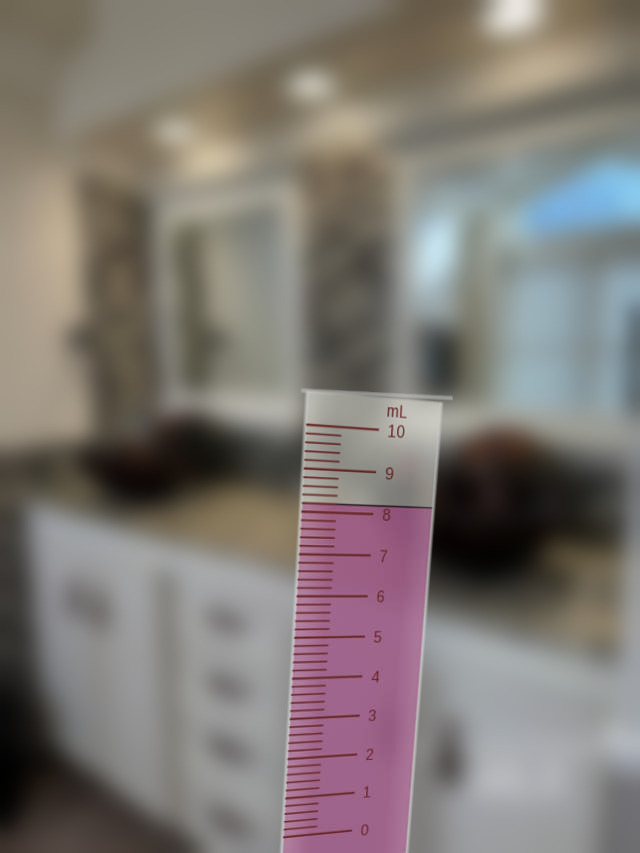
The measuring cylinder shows 8.2 mL
